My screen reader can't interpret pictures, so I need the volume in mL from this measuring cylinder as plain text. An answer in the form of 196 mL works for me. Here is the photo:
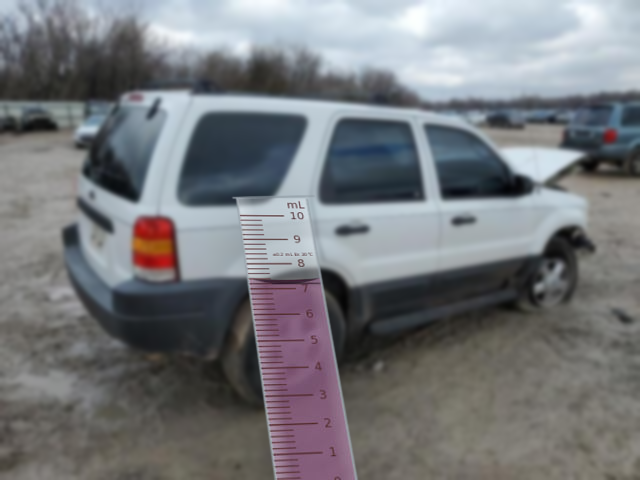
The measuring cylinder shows 7.2 mL
